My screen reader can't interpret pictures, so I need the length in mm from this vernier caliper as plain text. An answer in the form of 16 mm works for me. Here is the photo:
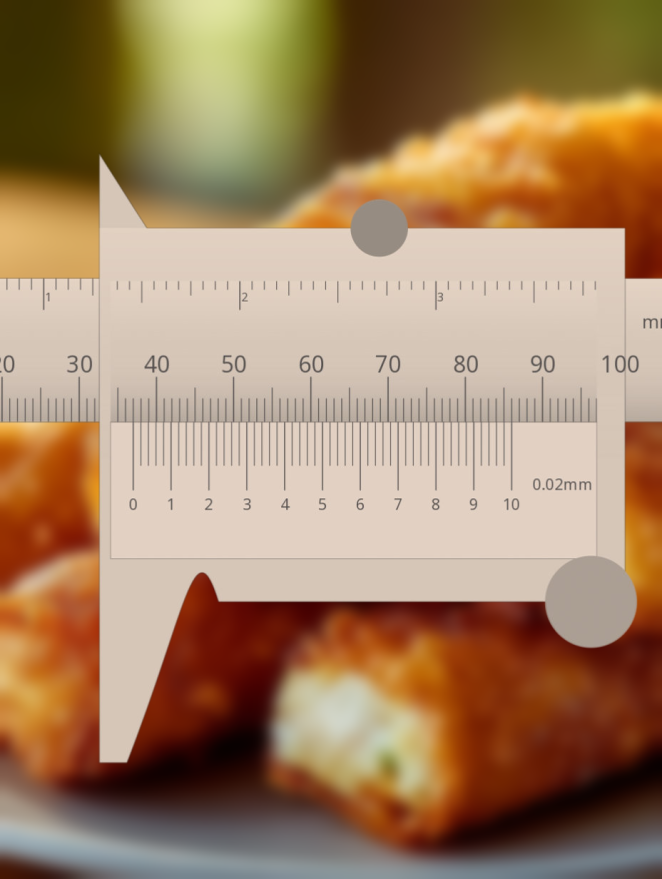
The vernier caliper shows 37.0 mm
